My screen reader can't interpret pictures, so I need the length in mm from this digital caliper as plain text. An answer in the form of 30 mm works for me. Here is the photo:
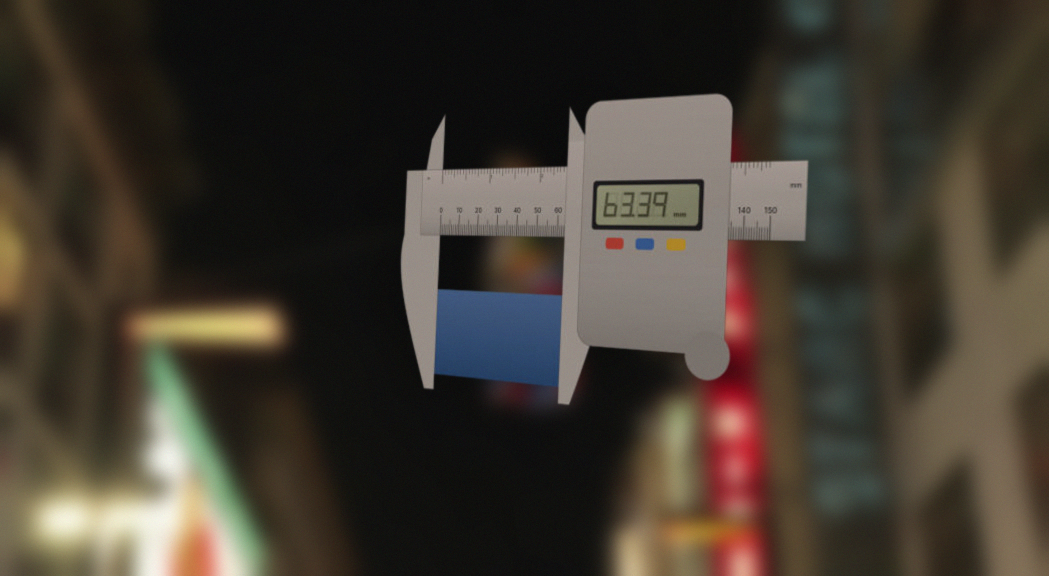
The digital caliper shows 63.39 mm
